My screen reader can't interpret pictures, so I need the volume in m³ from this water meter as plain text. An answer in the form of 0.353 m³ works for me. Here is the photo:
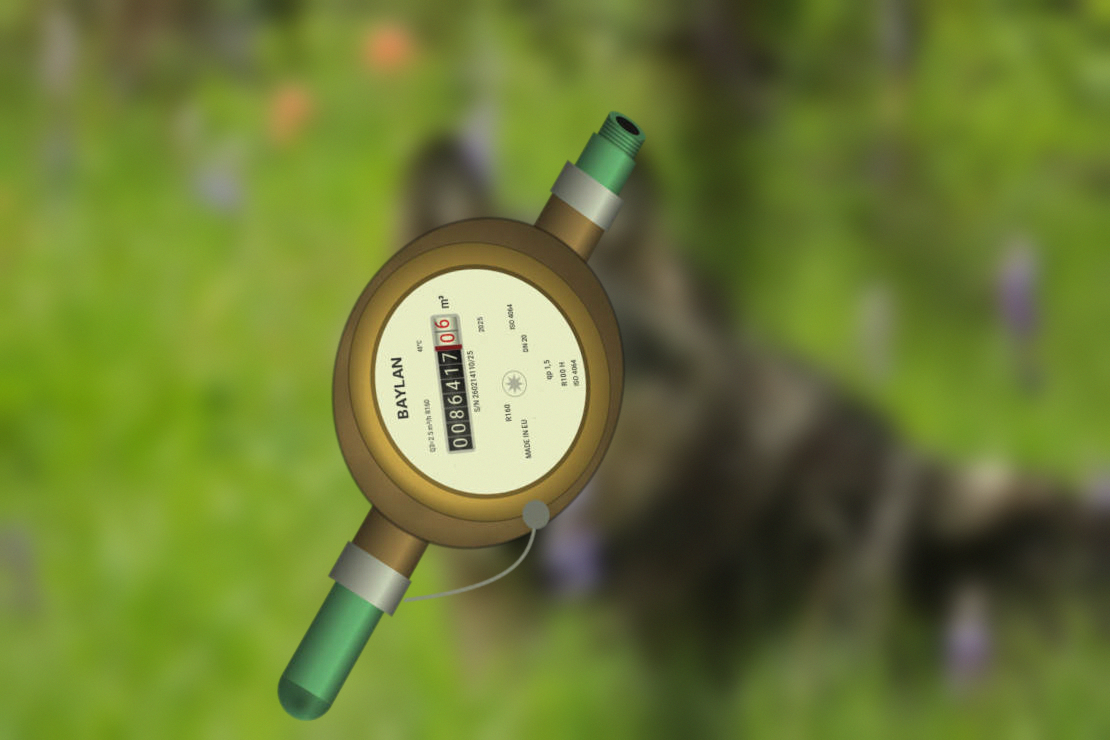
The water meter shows 86417.06 m³
